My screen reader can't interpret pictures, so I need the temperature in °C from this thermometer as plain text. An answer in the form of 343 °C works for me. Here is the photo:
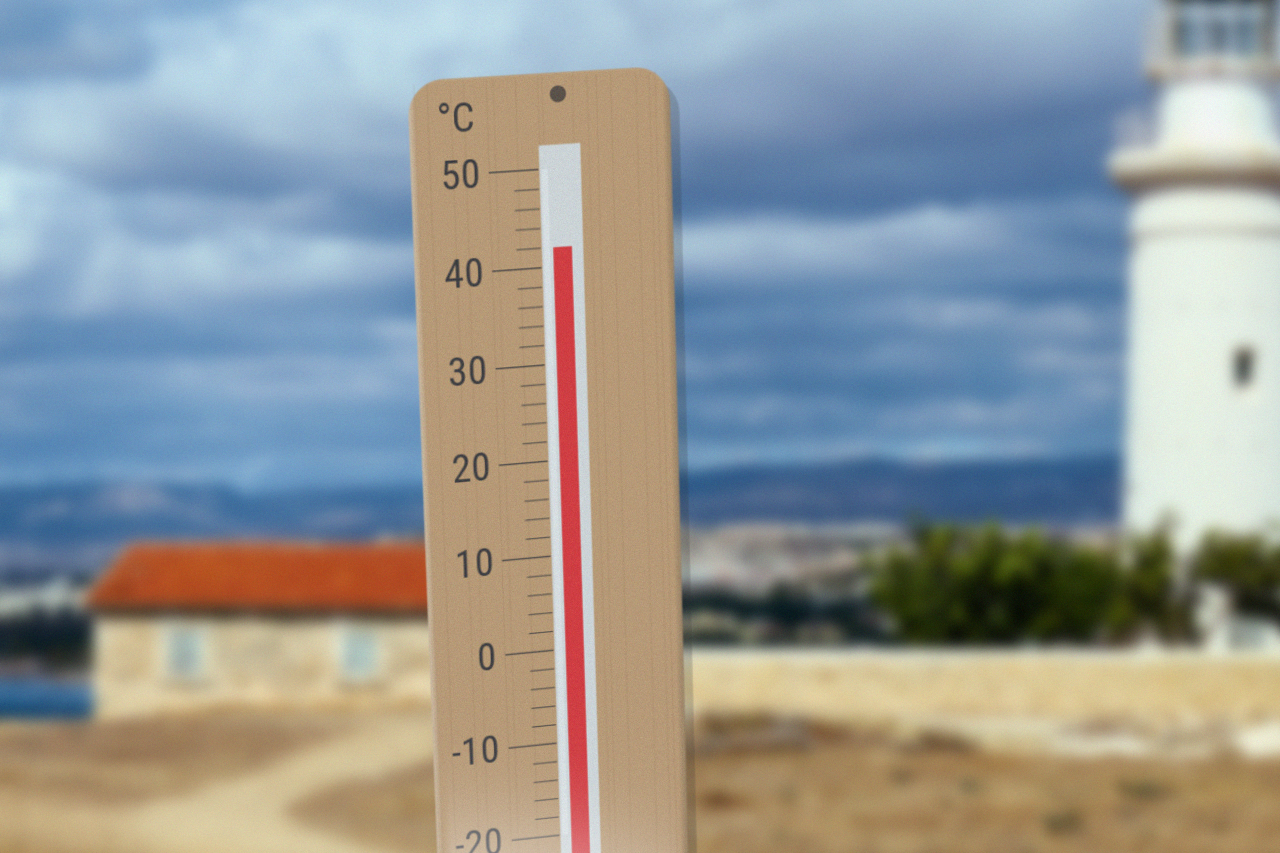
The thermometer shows 42 °C
